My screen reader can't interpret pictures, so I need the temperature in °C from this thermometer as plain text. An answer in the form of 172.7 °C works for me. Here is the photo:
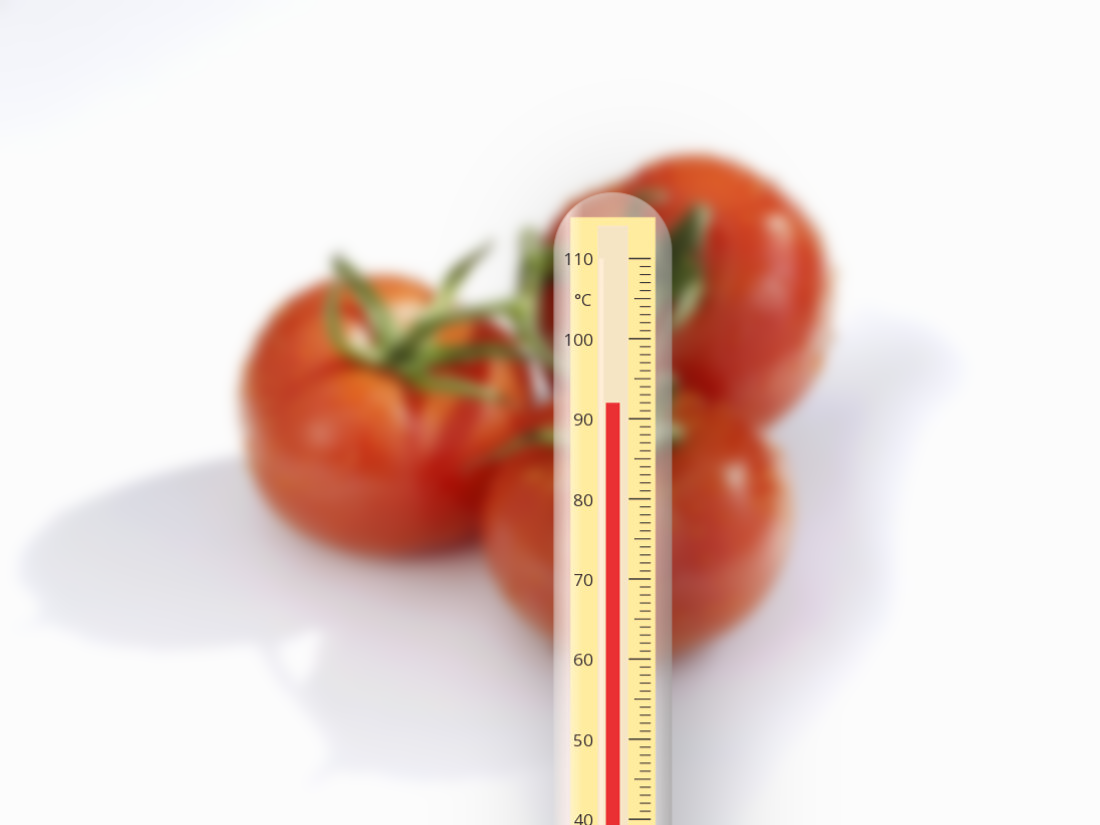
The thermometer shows 92 °C
